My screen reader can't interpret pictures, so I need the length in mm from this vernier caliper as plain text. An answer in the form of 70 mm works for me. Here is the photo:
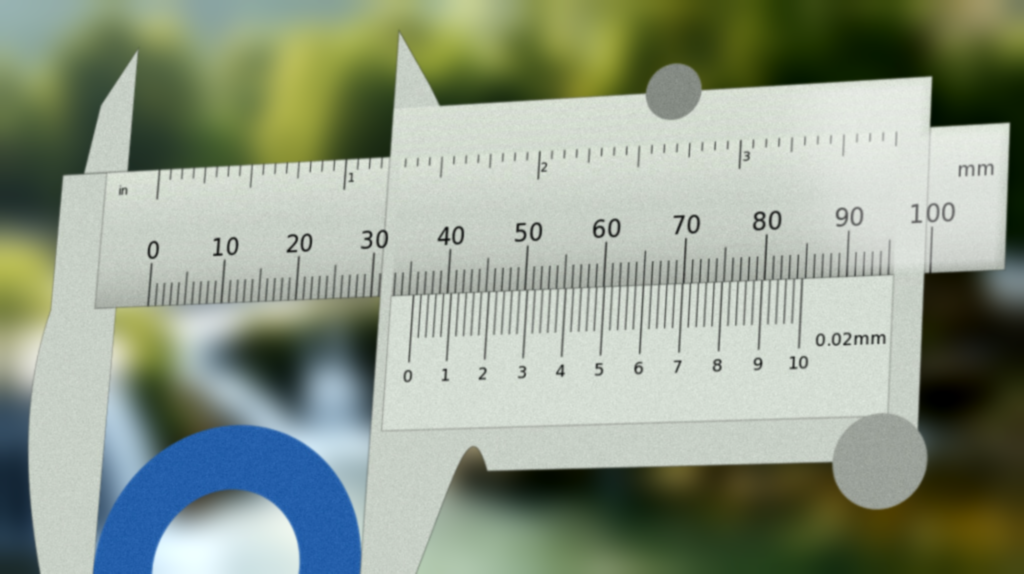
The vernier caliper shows 35.6 mm
